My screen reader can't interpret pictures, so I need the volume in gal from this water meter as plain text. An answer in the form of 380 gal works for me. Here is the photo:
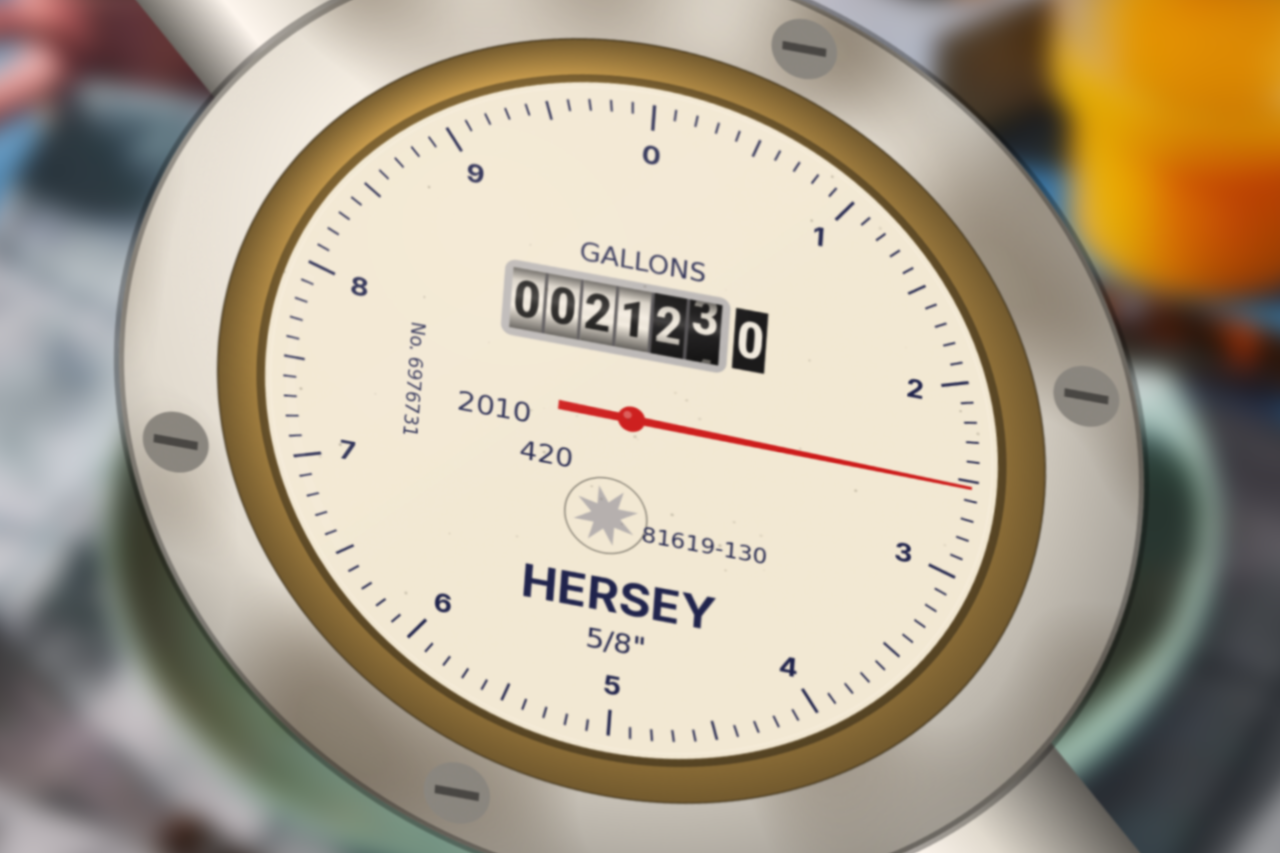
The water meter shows 21232.5 gal
